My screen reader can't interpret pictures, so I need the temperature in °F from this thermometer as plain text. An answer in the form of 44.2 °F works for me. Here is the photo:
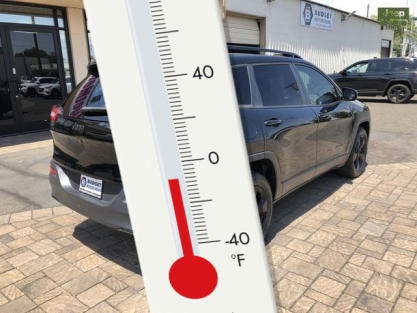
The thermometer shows -8 °F
